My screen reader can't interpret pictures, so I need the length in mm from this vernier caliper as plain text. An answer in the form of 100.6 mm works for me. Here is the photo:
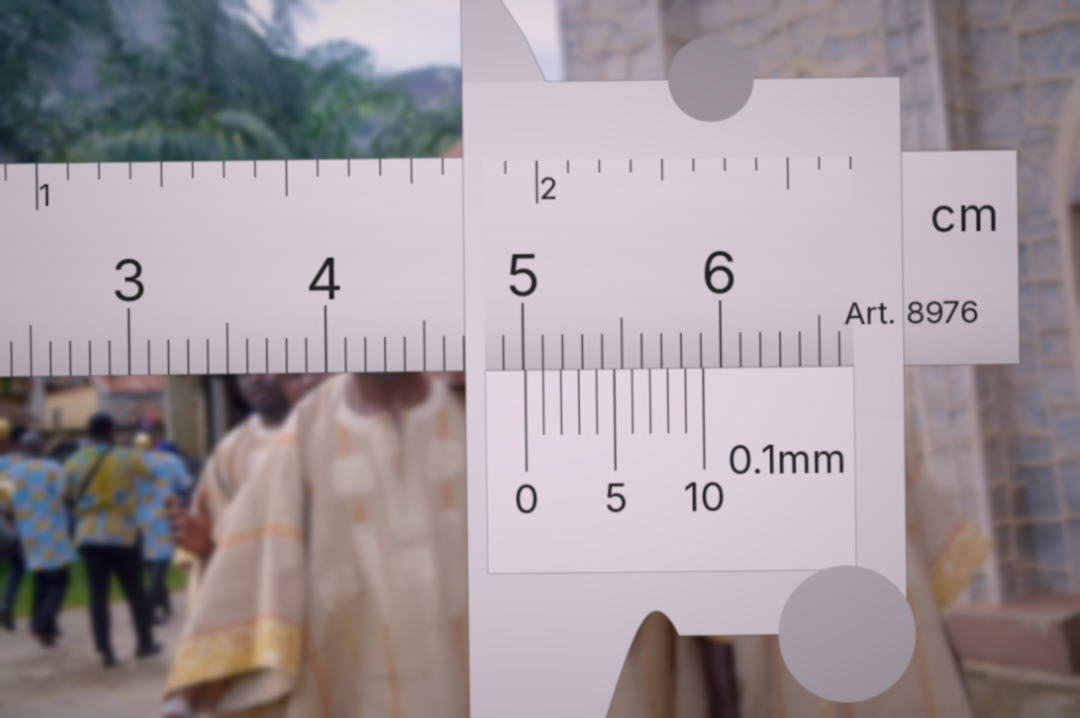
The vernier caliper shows 50.1 mm
